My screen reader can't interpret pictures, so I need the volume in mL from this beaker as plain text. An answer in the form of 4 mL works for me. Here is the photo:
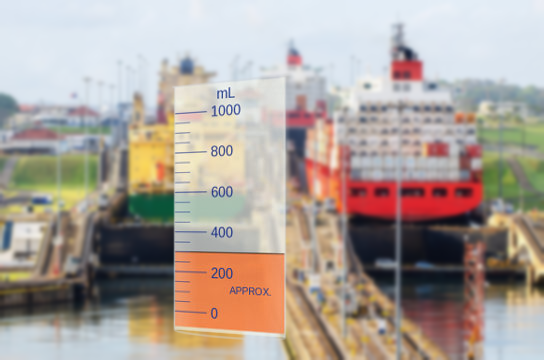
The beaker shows 300 mL
